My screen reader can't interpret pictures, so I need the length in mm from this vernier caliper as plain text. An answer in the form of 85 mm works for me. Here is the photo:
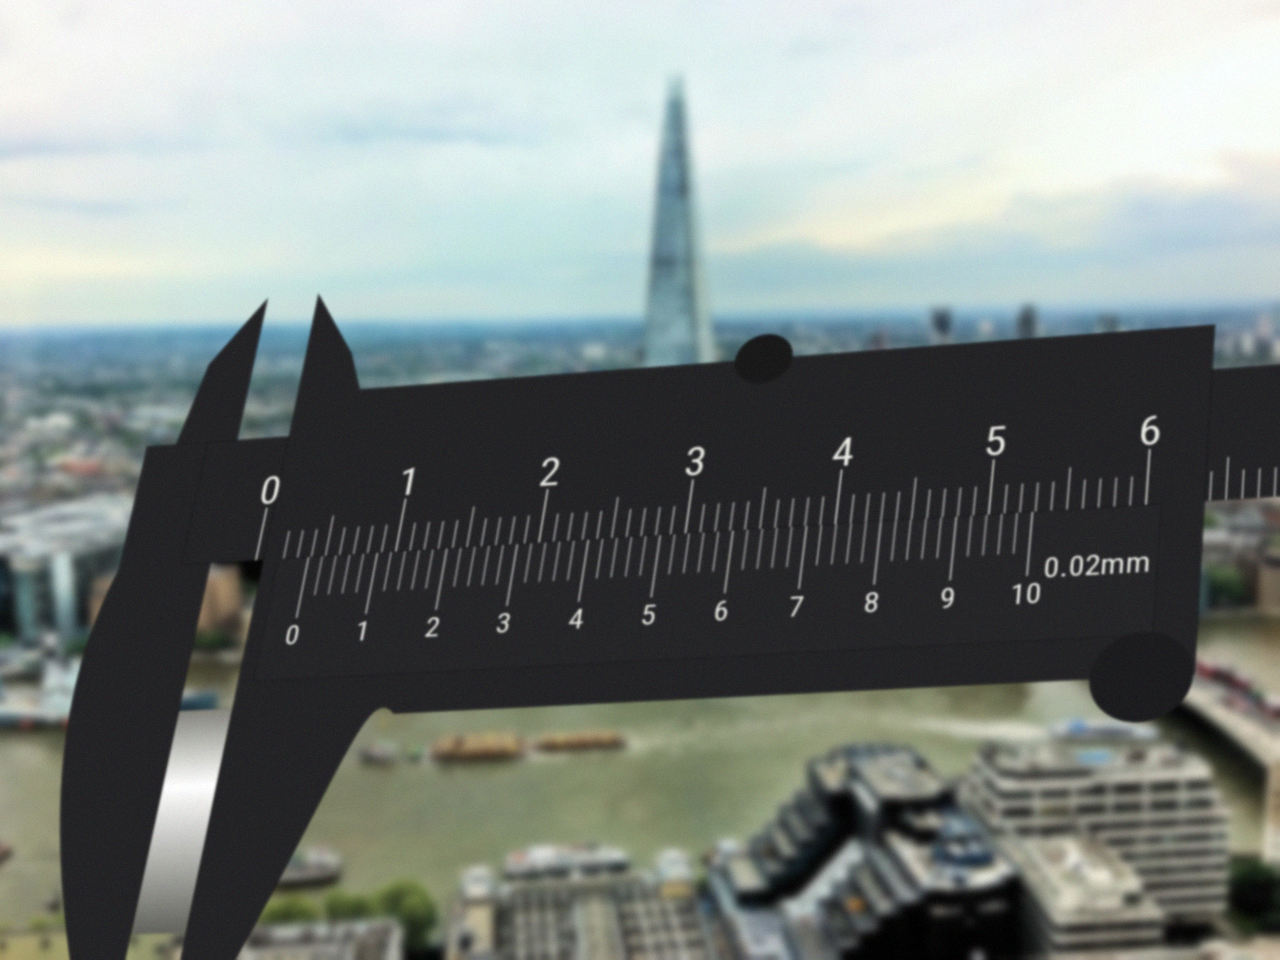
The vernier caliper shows 3.8 mm
